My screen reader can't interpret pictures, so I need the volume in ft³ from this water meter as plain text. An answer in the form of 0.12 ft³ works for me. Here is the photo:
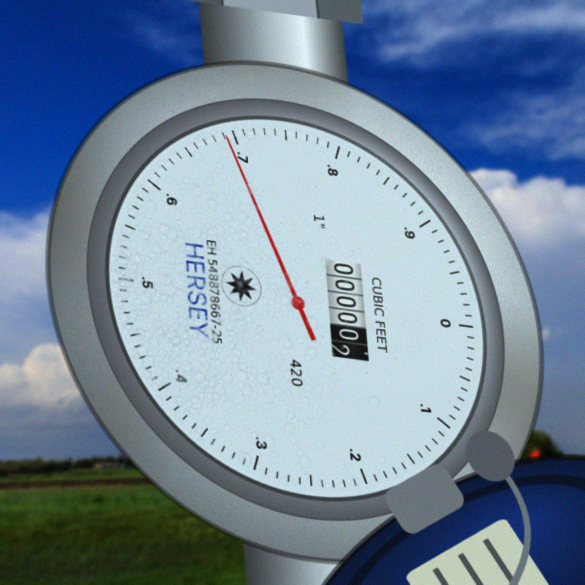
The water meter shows 1.69 ft³
